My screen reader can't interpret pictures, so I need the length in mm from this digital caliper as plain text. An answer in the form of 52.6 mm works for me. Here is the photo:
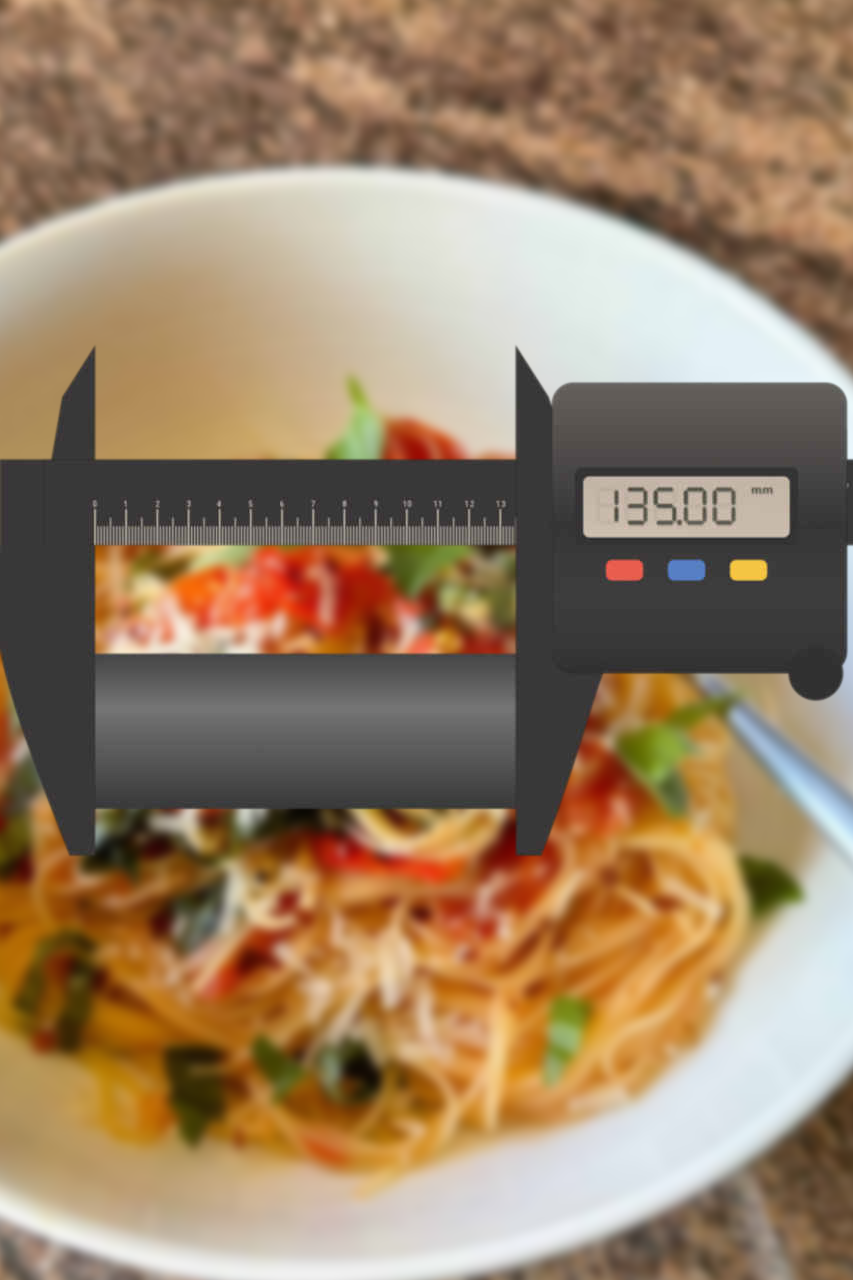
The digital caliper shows 135.00 mm
